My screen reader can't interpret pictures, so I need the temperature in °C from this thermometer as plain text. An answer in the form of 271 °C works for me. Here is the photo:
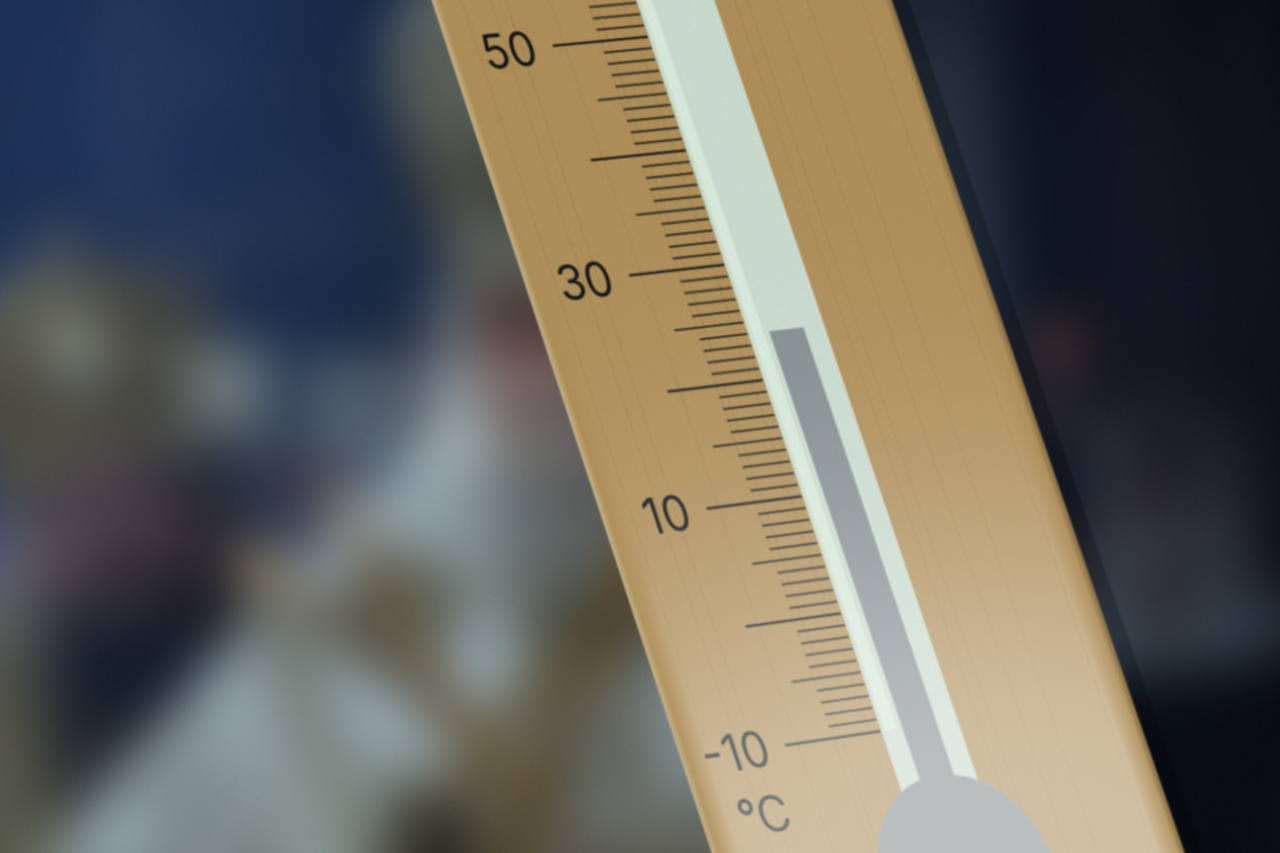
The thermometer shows 24 °C
